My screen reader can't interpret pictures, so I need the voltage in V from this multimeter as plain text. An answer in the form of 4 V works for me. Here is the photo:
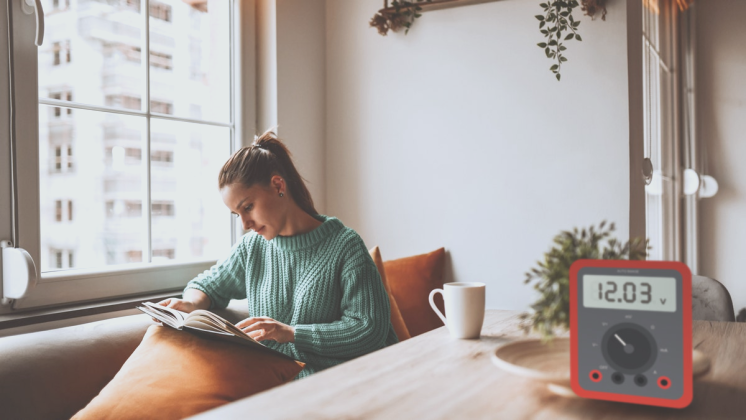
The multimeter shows 12.03 V
